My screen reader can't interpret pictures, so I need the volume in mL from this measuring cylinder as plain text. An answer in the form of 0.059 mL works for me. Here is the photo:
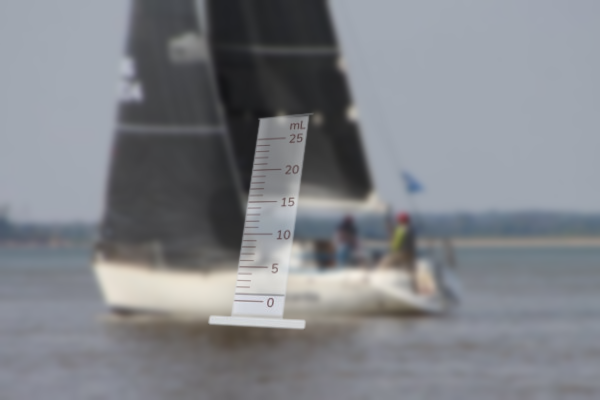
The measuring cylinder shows 1 mL
